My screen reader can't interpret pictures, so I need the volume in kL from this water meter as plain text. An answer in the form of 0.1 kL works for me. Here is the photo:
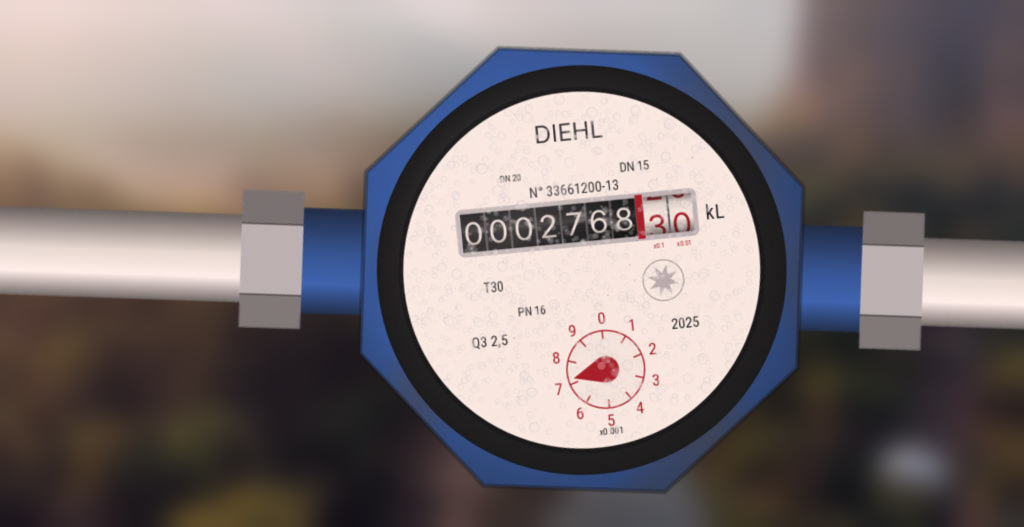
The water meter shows 2768.297 kL
